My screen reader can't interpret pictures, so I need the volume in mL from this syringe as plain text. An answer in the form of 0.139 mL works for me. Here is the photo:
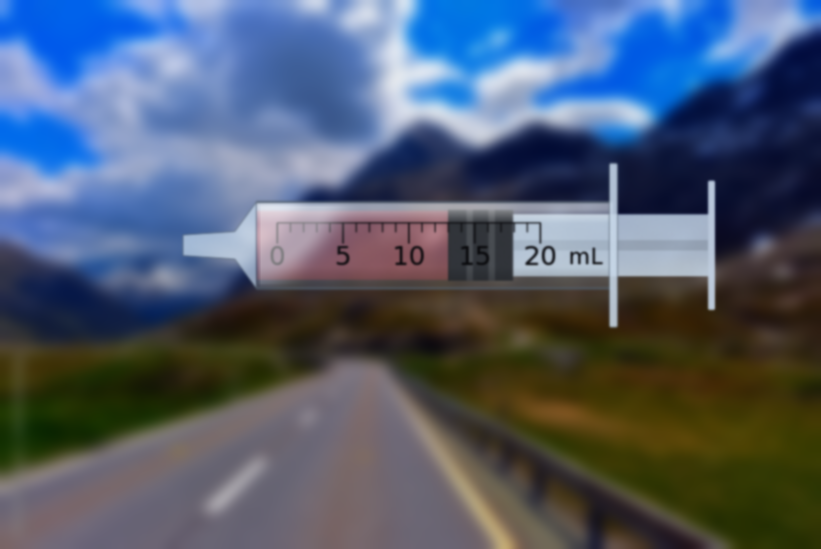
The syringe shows 13 mL
